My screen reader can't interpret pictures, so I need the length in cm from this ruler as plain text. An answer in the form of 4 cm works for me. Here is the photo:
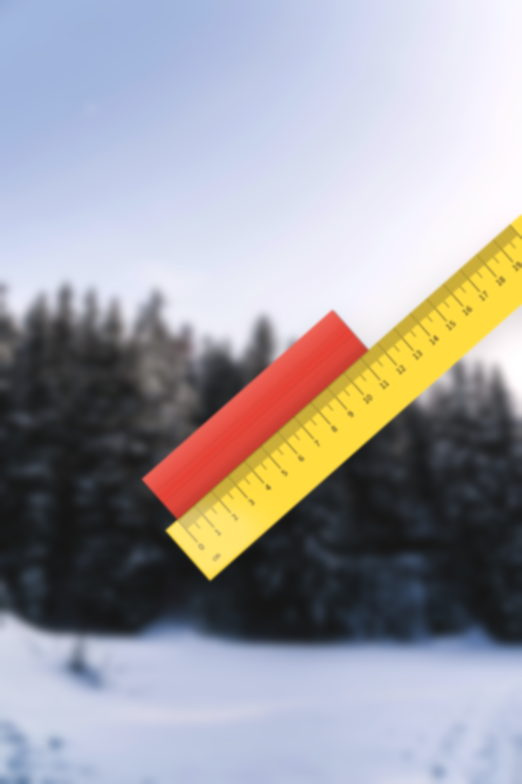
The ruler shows 11.5 cm
